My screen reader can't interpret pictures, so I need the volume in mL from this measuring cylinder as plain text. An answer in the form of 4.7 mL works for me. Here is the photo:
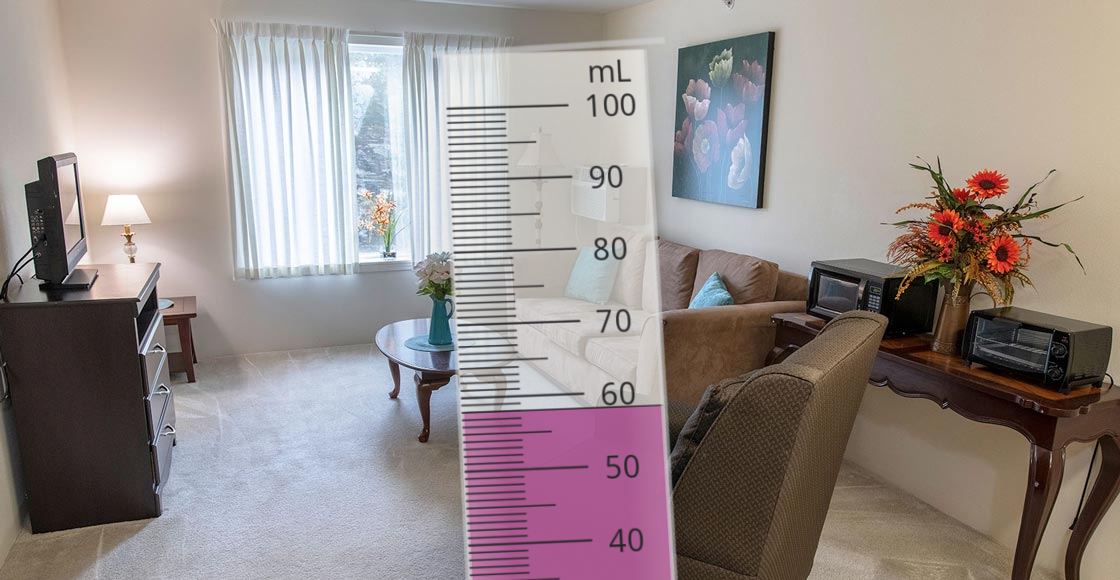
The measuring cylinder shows 58 mL
